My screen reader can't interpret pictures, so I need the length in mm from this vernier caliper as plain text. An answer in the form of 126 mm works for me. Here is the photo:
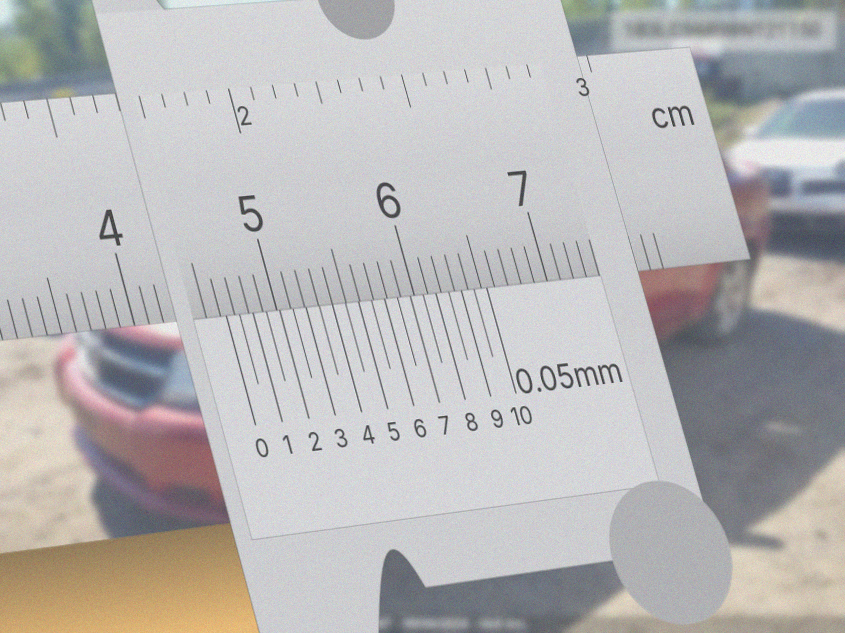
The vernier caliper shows 46.4 mm
